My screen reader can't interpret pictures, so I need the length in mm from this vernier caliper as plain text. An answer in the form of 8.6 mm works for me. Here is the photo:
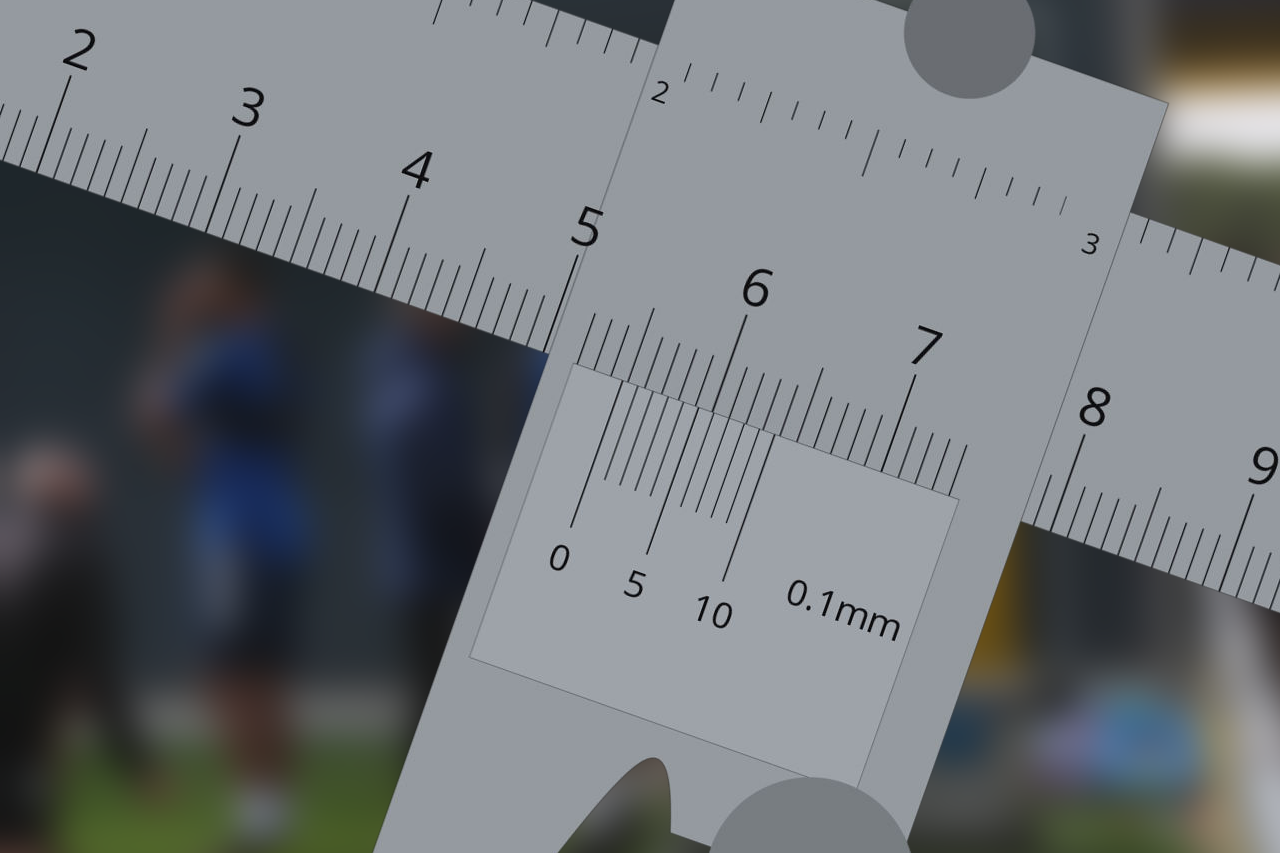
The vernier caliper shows 54.7 mm
